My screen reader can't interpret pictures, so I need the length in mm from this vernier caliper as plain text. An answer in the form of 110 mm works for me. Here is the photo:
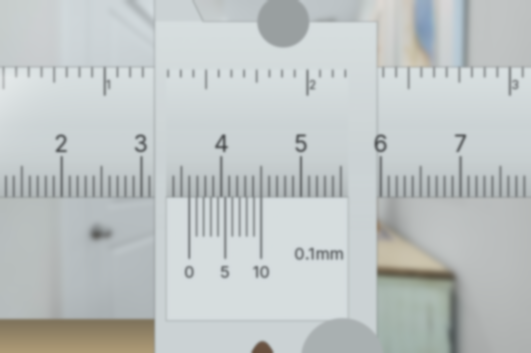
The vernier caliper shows 36.0 mm
